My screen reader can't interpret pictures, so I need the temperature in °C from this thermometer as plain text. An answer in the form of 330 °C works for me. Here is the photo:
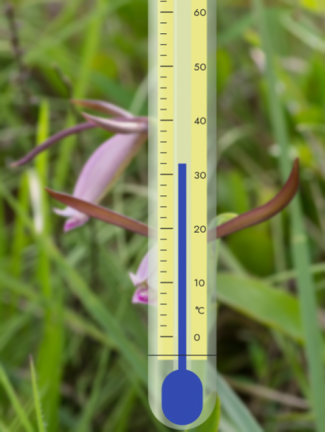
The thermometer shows 32 °C
